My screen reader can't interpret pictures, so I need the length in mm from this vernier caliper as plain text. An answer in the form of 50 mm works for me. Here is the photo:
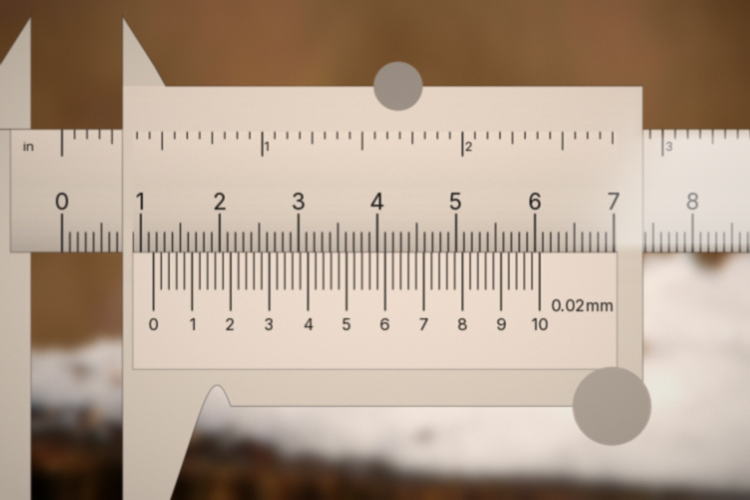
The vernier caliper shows 11.6 mm
